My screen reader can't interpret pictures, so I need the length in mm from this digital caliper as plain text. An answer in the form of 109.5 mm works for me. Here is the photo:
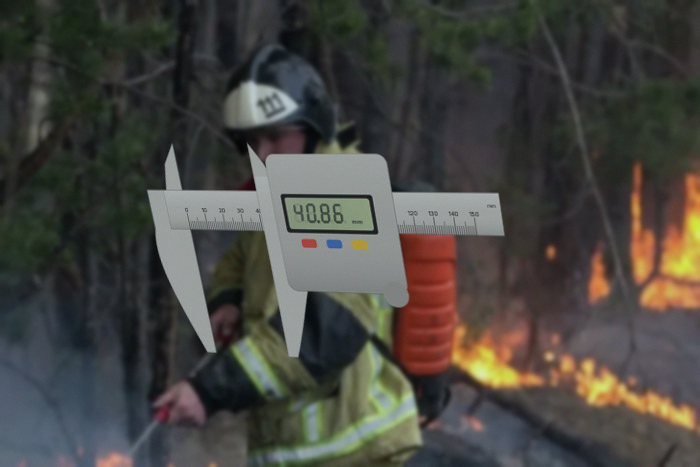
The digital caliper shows 40.86 mm
